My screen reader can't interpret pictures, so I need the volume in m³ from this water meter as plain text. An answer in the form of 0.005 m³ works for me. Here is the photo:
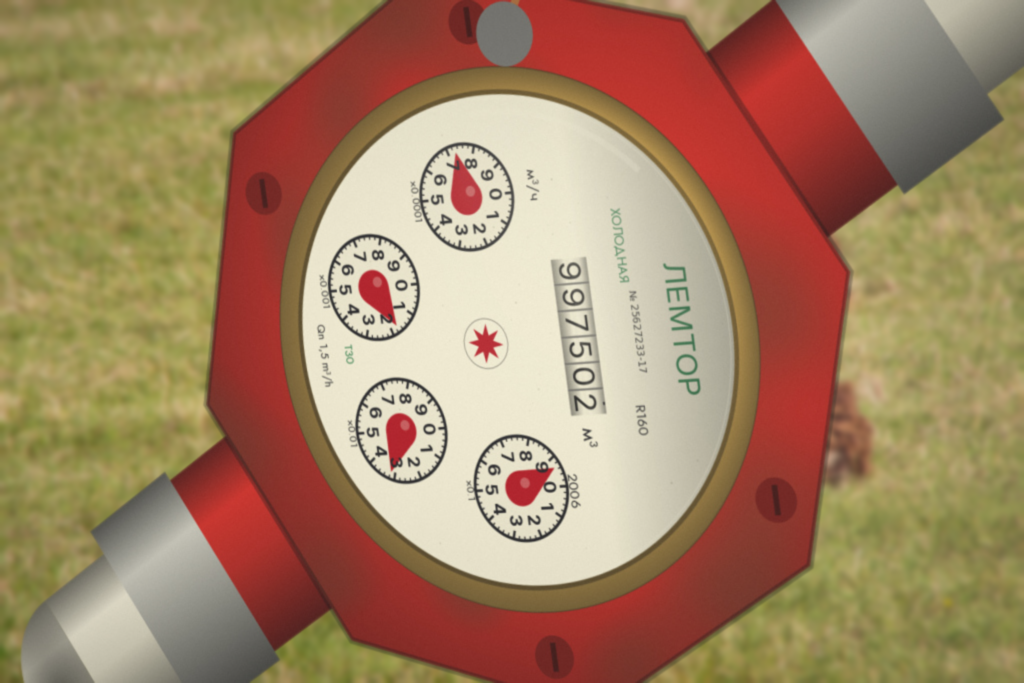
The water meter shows 997501.9317 m³
